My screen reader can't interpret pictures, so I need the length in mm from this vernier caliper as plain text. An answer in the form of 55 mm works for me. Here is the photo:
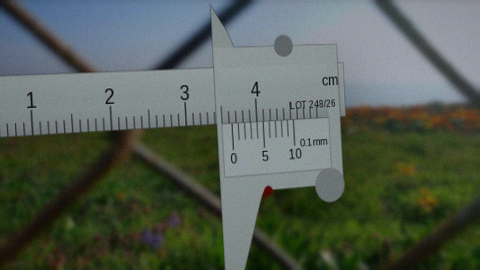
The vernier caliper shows 36.4 mm
